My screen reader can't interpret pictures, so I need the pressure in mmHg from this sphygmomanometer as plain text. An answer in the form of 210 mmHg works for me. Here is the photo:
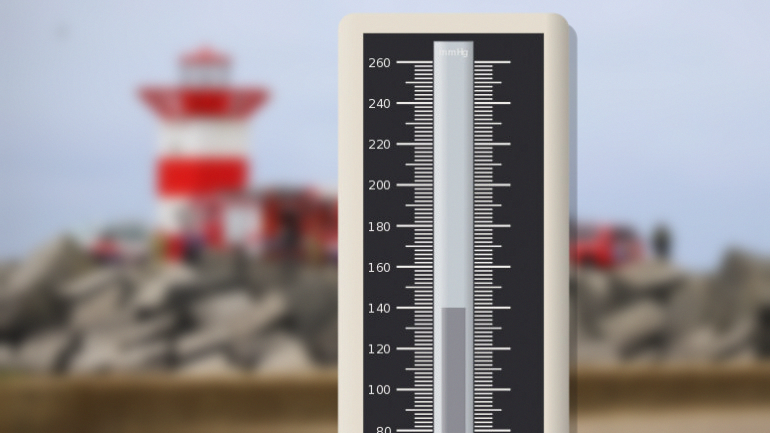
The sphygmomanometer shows 140 mmHg
